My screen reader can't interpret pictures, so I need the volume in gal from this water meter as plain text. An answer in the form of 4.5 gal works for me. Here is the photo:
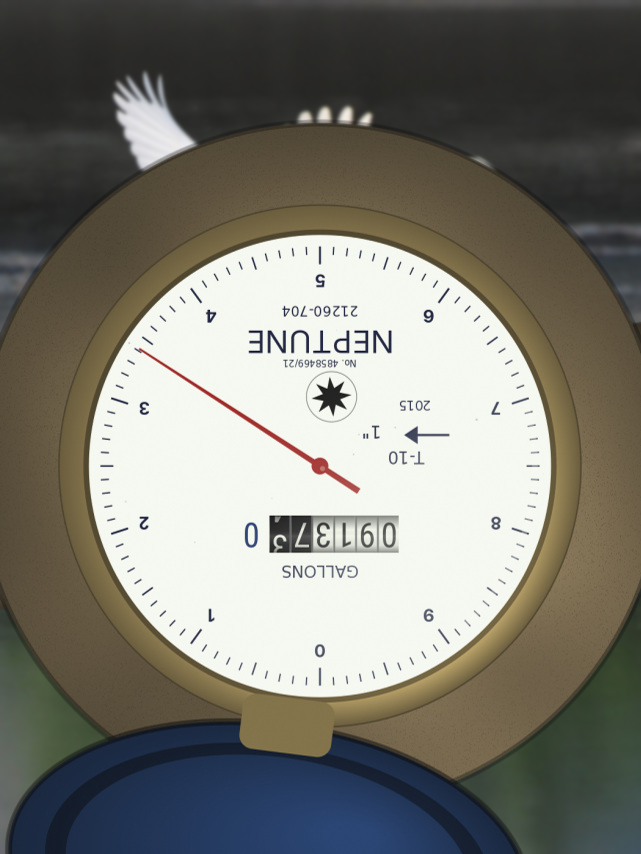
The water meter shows 913733.4 gal
